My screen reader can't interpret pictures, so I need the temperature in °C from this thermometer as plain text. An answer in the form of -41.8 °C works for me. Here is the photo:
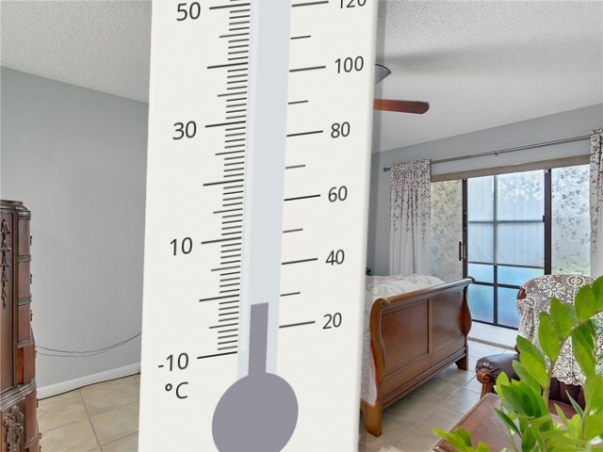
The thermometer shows -2 °C
